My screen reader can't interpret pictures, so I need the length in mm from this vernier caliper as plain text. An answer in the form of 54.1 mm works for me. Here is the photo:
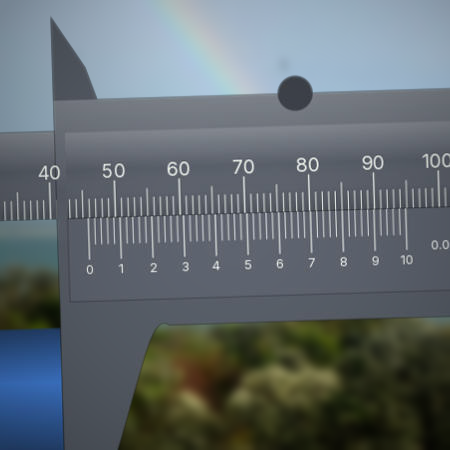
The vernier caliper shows 45.8 mm
